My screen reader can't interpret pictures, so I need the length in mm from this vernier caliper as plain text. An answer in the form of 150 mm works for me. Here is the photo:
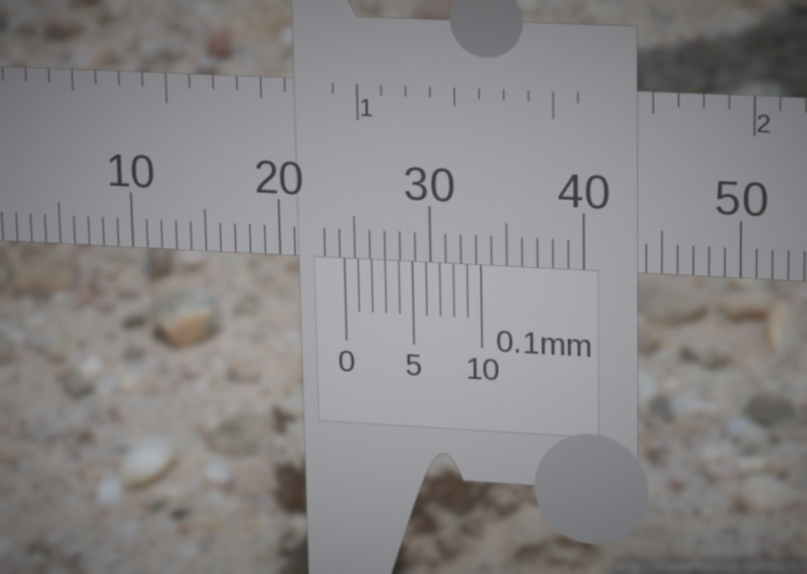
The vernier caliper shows 24.3 mm
